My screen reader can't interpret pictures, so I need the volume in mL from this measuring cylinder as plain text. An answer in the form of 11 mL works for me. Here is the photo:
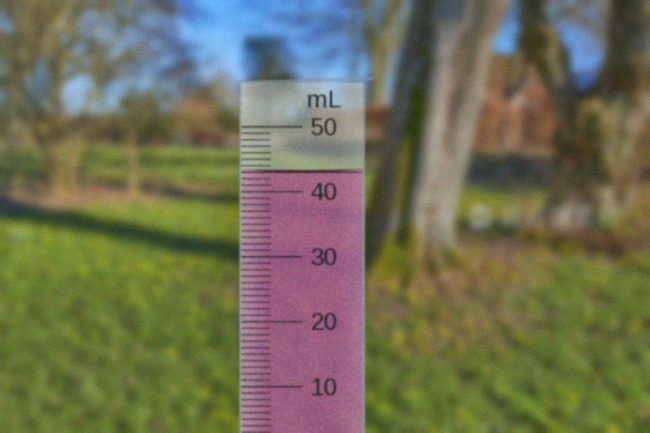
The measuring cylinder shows 43 mL
